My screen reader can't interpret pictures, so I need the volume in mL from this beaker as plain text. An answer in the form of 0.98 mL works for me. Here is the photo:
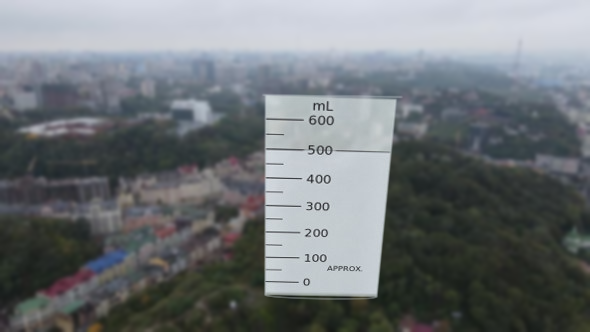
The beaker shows 500 mL
